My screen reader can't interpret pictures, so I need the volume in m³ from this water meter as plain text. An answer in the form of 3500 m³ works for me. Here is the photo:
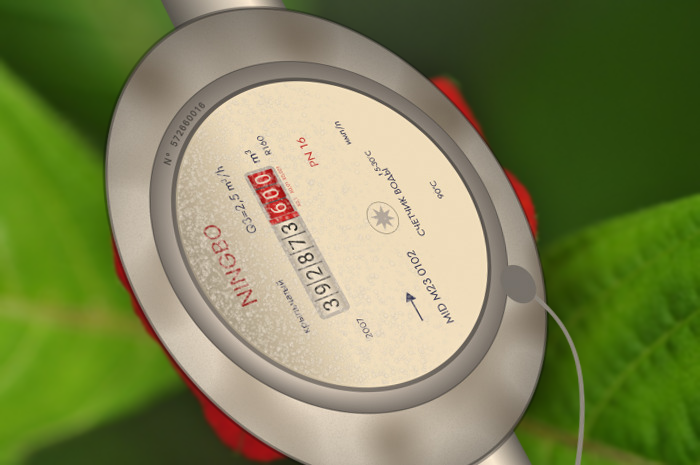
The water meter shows 392873.600 m³
